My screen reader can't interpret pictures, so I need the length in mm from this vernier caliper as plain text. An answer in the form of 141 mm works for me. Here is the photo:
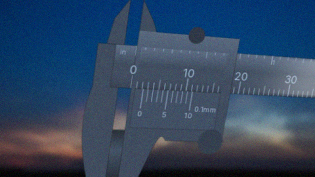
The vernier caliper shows 2.2 mm
